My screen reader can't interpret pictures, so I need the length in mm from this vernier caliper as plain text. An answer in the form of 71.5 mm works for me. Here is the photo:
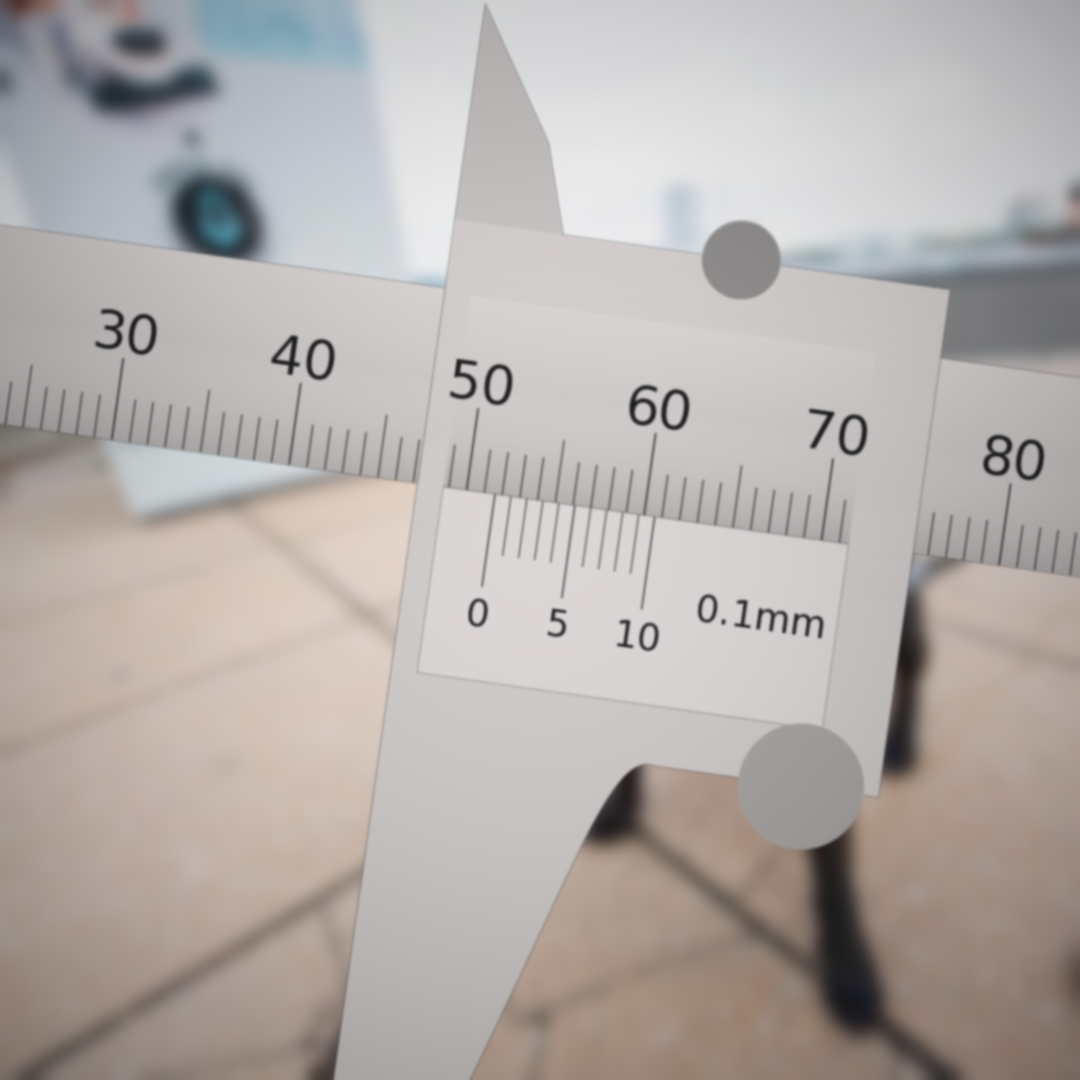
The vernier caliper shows 51.6 mm
